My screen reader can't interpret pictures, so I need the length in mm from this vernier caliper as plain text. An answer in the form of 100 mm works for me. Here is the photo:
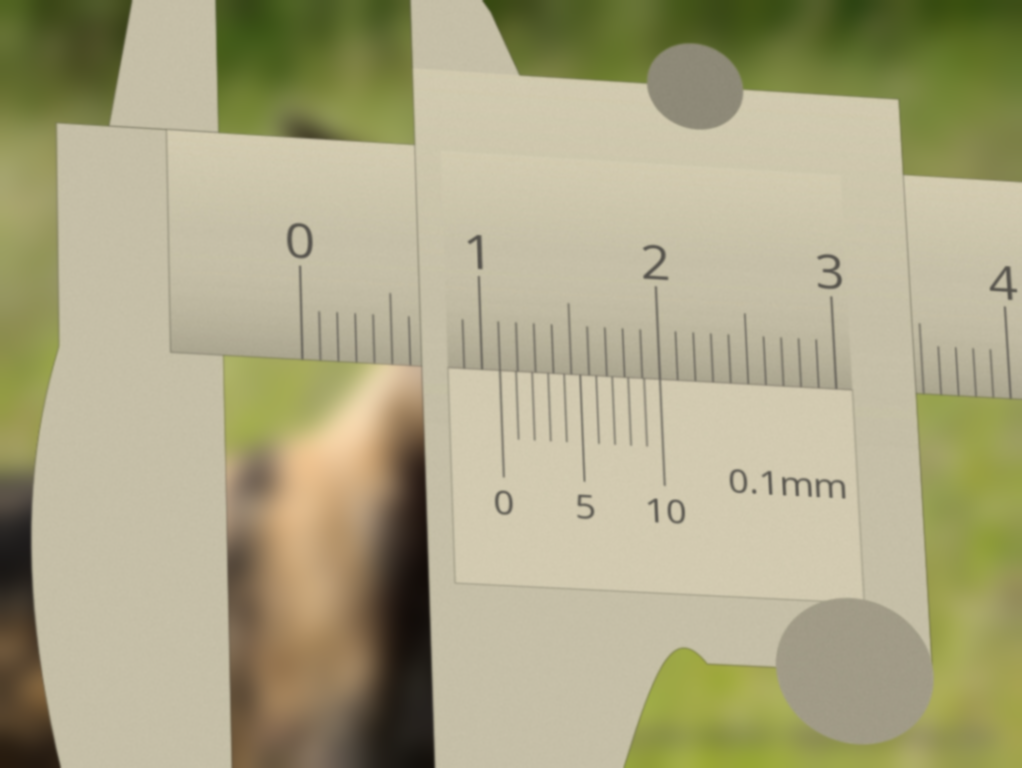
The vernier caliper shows 11.0 mm
